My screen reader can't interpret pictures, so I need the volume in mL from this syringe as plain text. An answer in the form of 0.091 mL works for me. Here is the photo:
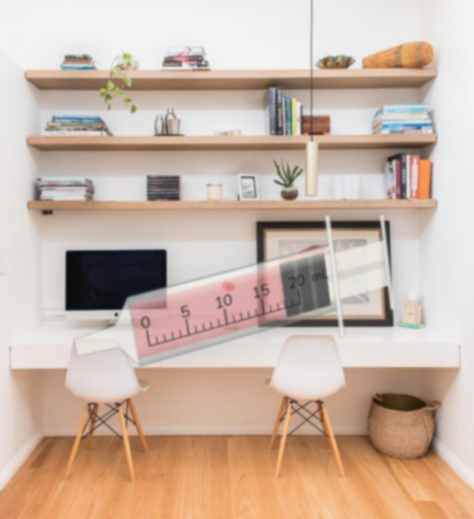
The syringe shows 18 mL
